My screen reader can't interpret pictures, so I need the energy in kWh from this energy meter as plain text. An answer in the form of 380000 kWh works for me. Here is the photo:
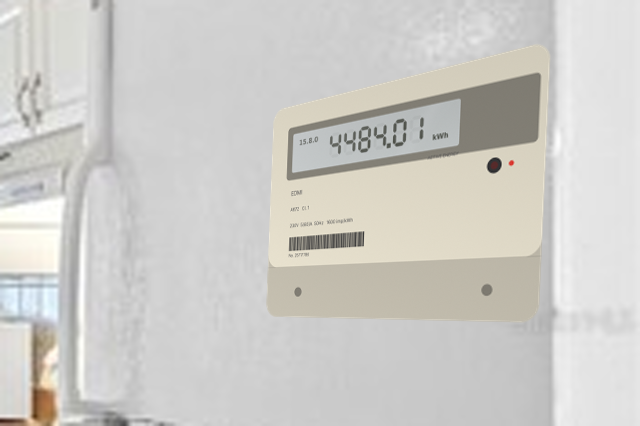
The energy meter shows 4484.01 kWh
